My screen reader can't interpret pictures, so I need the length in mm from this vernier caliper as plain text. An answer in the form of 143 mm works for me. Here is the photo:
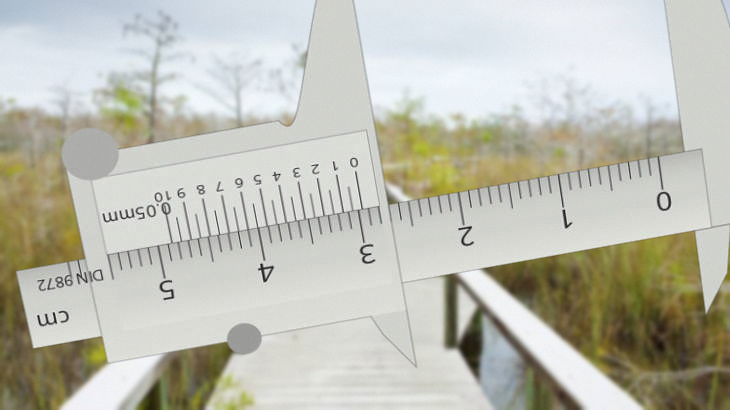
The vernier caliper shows 29.6 mm
